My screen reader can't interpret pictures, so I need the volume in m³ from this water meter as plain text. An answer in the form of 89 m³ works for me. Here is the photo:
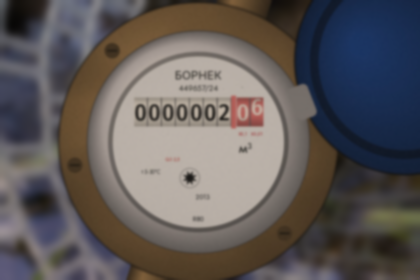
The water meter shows 2.06 m³
